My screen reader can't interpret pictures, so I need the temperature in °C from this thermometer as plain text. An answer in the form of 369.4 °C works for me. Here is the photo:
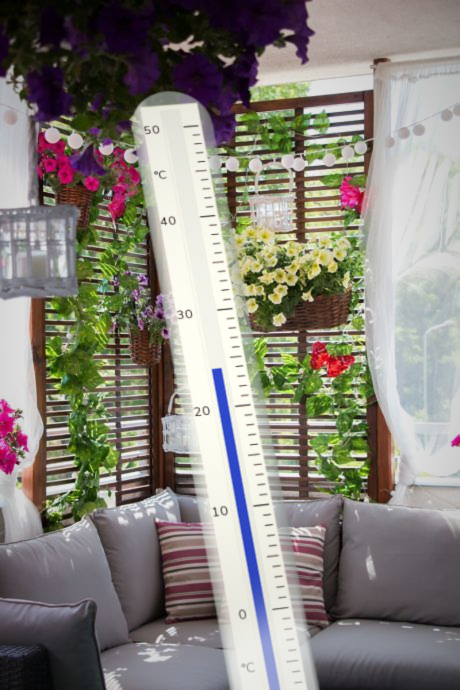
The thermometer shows 24 °C
